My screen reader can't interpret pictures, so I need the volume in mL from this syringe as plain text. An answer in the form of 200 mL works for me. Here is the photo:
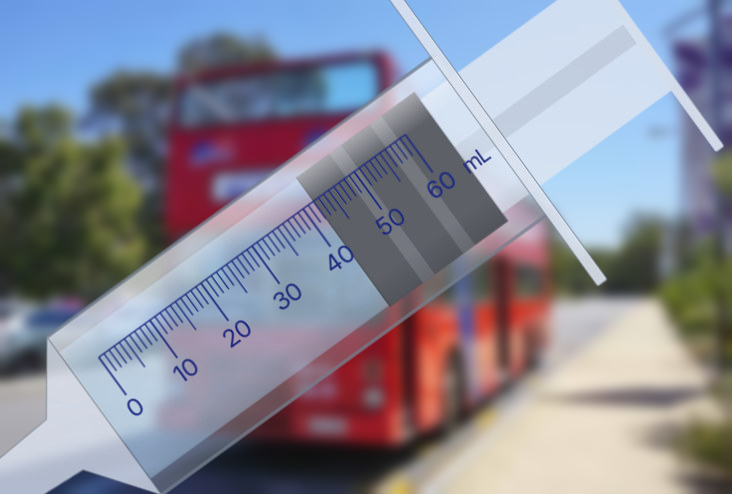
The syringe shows 42 mL
